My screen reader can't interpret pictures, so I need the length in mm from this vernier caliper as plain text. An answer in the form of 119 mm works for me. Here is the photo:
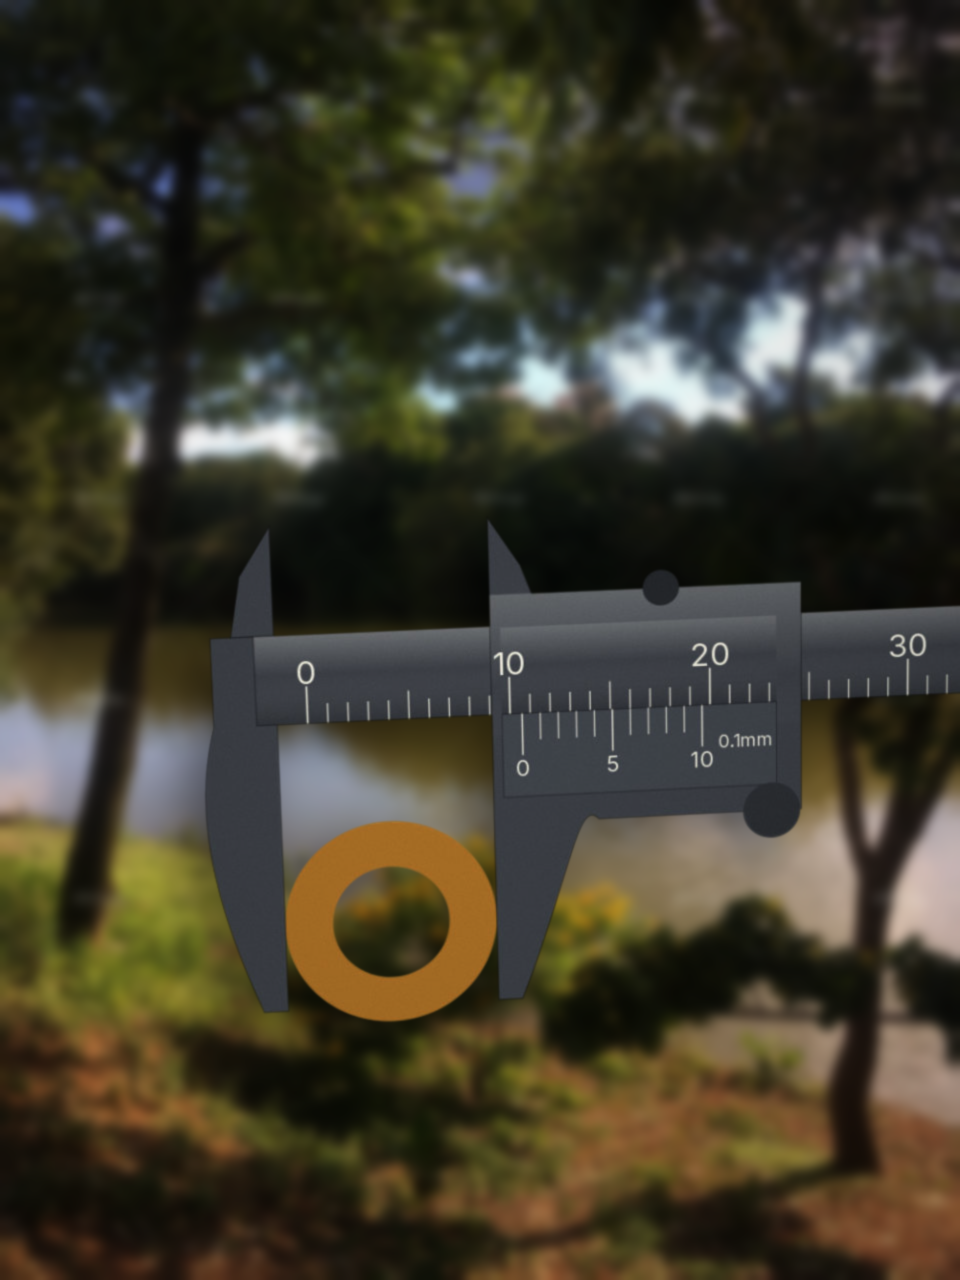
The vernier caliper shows 10.6 mm
